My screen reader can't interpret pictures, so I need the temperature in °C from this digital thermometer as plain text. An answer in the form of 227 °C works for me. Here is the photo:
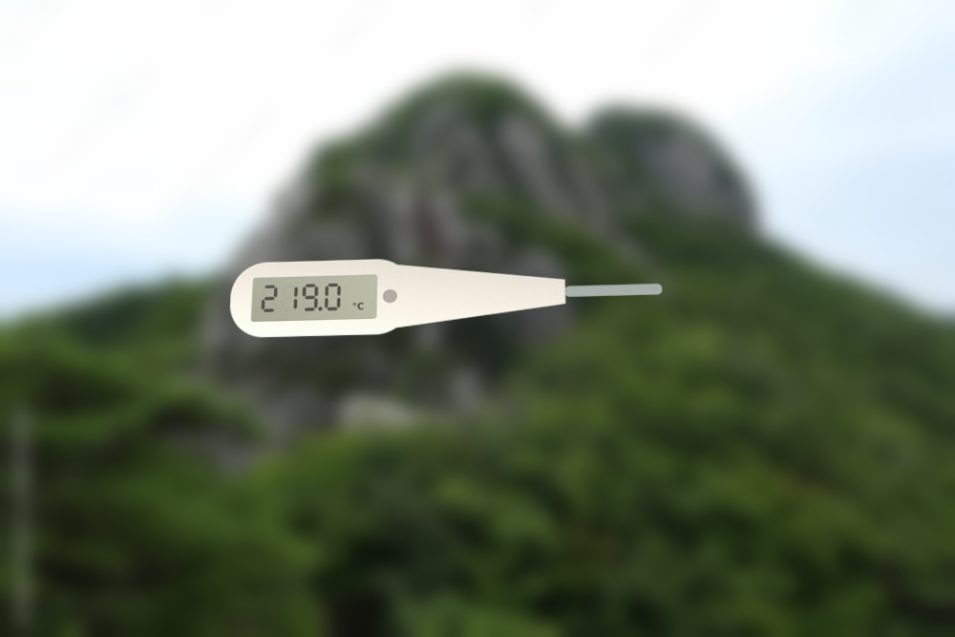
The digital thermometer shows 219.0 °C
